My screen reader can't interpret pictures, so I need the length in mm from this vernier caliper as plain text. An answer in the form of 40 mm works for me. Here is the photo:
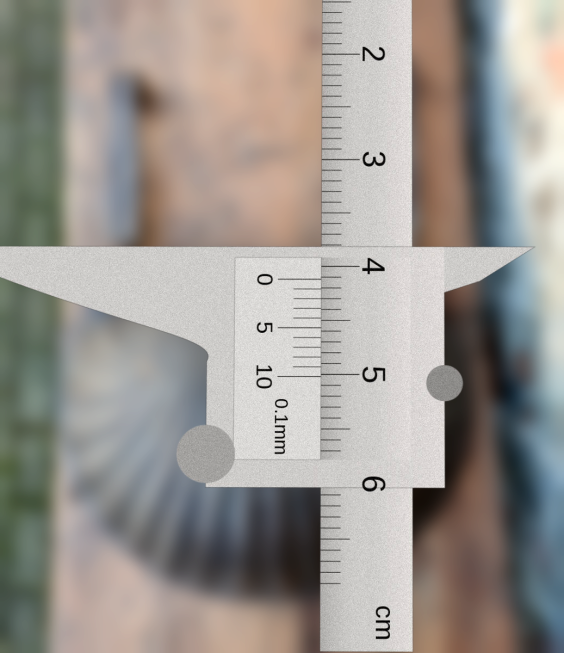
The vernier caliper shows 41.2 mm
